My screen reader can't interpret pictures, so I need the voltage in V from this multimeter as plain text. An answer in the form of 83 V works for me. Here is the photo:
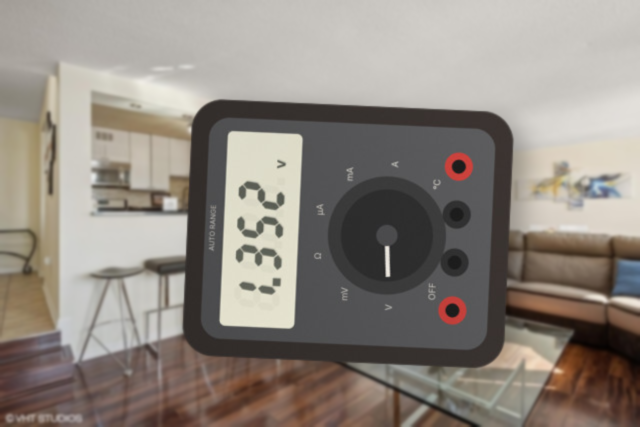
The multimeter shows 1.352 V
